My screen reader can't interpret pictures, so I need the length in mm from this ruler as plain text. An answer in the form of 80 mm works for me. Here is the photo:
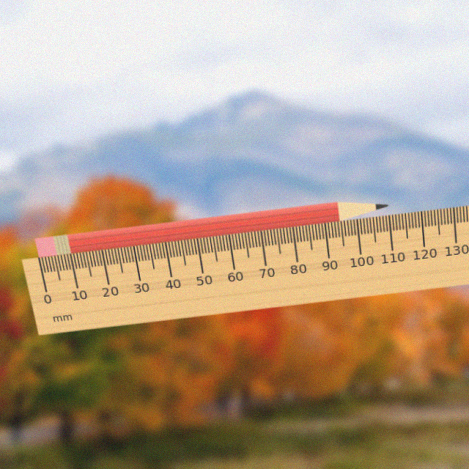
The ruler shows 110 mm
